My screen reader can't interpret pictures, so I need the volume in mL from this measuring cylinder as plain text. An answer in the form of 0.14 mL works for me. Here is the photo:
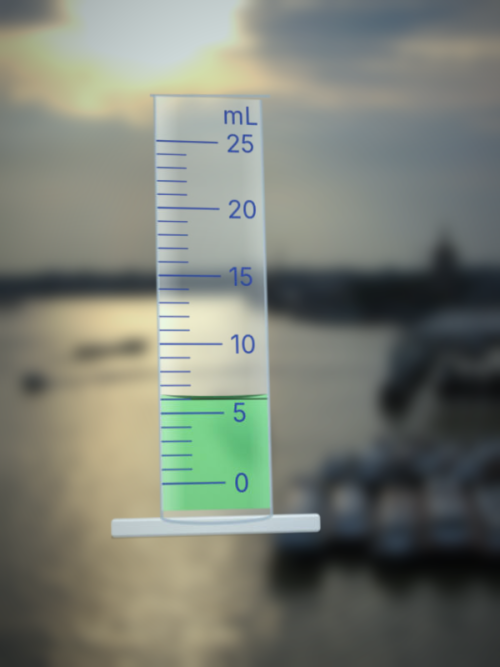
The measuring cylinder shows 6 mL
